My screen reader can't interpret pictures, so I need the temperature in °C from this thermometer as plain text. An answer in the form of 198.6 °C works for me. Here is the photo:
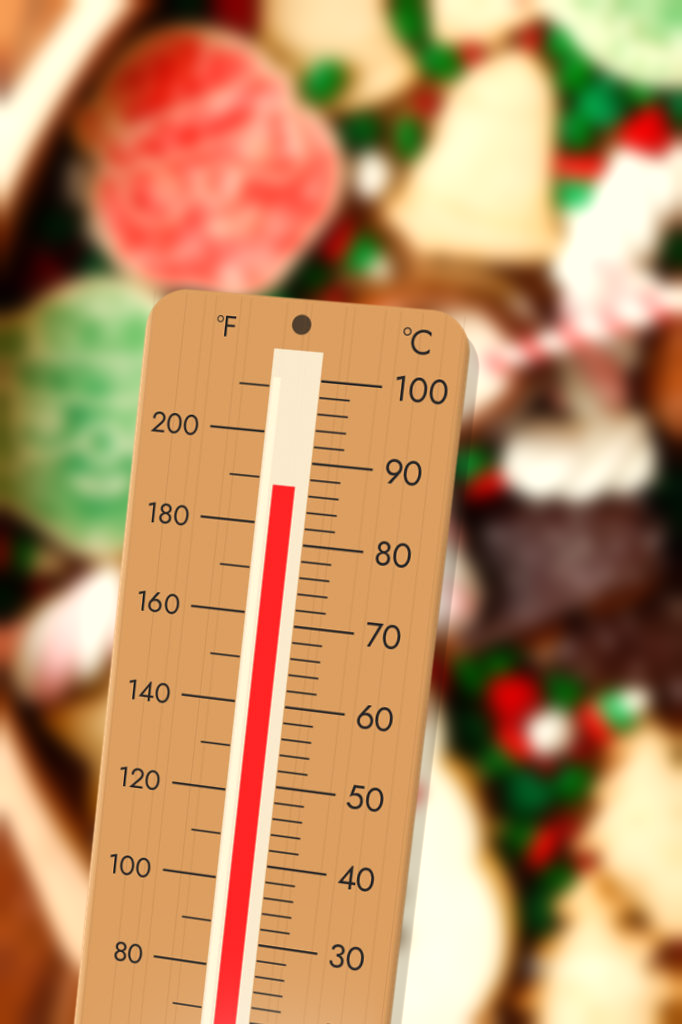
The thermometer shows 87 °C
